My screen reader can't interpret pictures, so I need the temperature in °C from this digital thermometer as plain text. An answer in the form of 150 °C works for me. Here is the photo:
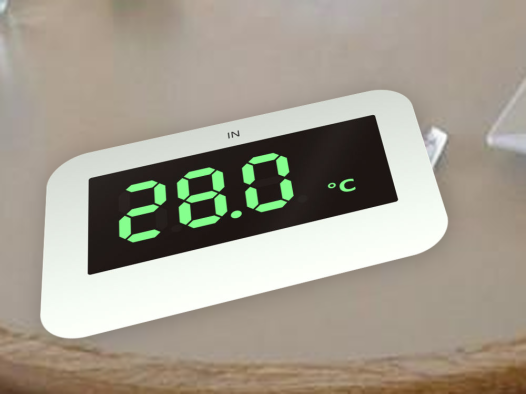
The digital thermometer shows 28.0 °C
